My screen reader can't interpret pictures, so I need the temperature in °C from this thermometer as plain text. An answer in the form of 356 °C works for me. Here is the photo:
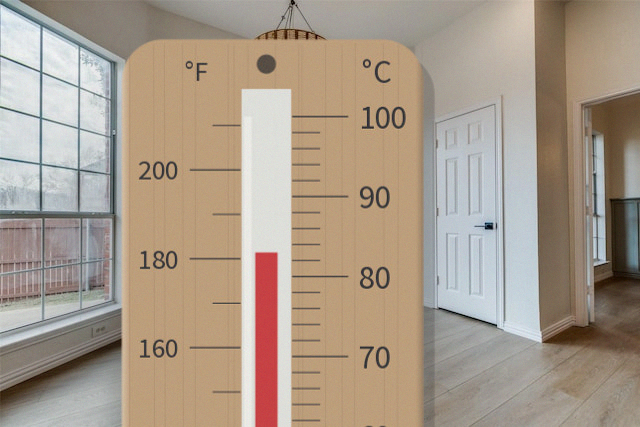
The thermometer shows 83 °C
